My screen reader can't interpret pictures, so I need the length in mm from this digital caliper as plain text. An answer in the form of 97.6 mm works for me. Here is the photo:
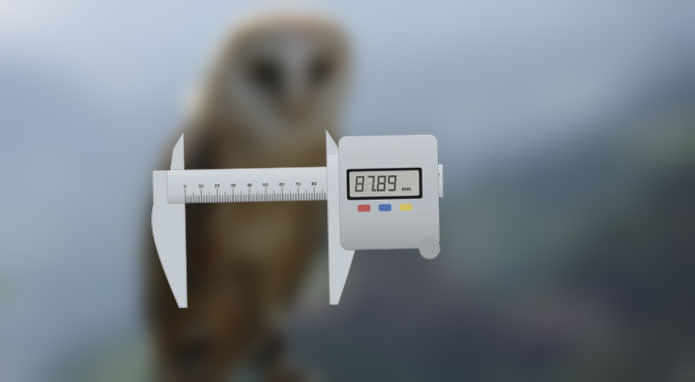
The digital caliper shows 87.89 mm
